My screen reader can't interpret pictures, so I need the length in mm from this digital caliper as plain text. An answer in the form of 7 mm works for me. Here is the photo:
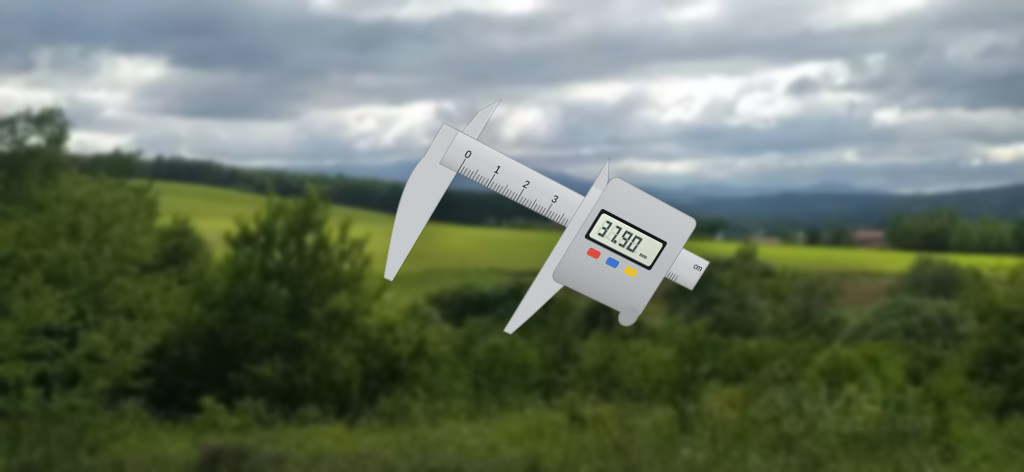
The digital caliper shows 37.90 mm
